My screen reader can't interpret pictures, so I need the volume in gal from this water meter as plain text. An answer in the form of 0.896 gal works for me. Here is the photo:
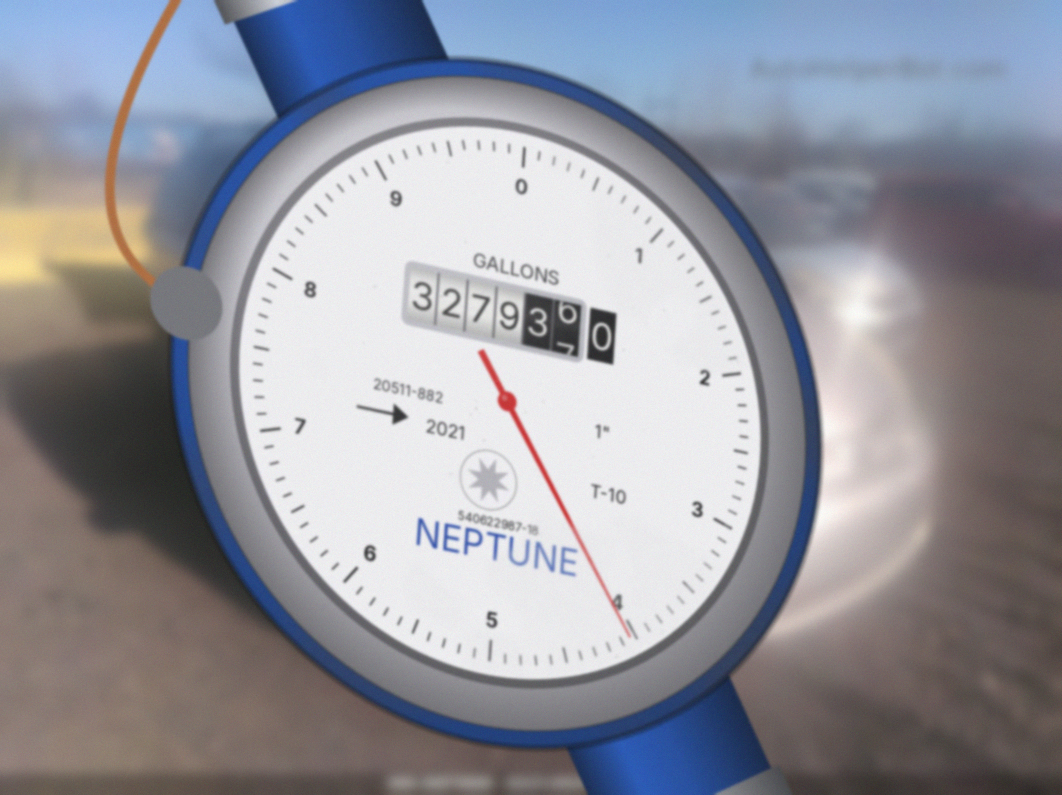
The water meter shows 3279364.0 gal
